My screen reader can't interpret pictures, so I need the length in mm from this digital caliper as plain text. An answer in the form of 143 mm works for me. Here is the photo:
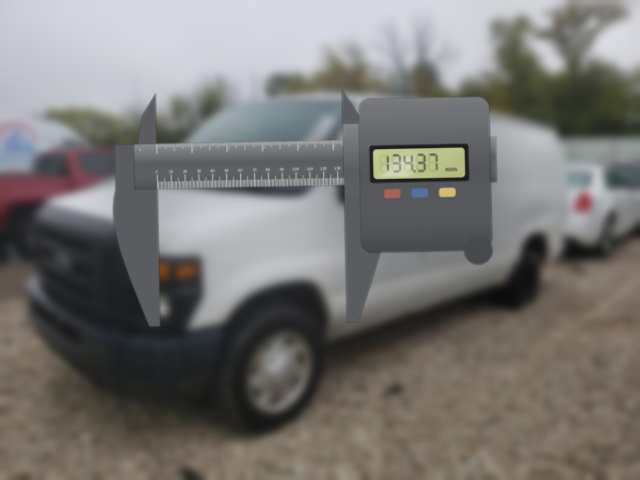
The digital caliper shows 134.37 mm
